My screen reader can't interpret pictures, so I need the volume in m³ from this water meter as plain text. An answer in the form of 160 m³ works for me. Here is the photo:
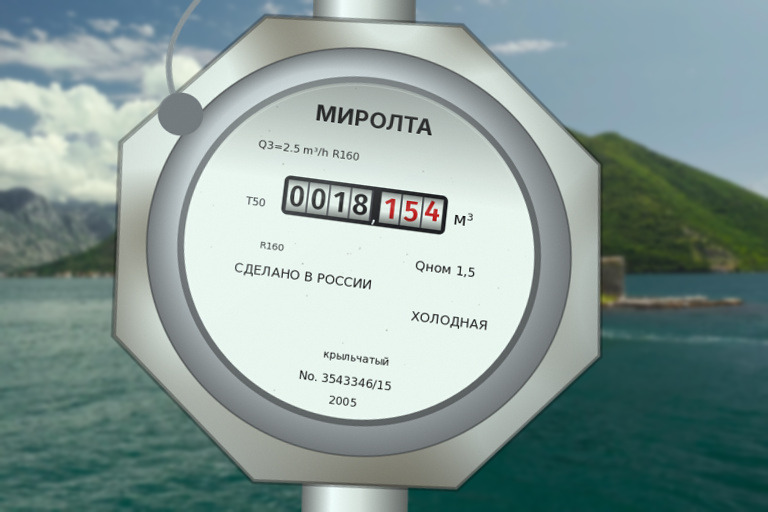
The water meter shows 18.154 m³
